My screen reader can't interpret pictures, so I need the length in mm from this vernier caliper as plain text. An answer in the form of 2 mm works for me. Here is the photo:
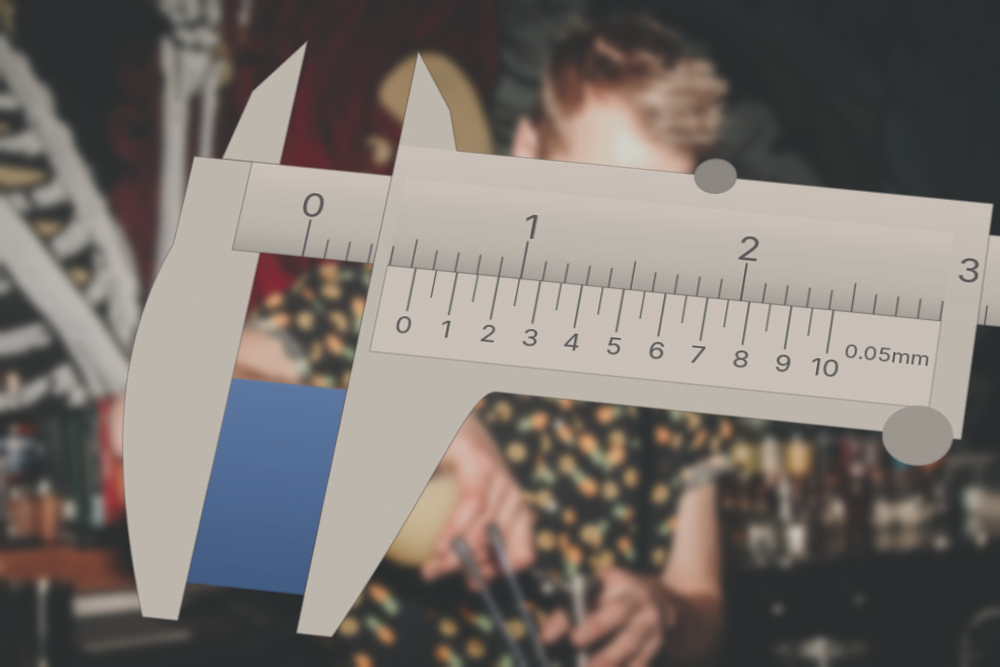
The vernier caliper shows 5.2 mm
